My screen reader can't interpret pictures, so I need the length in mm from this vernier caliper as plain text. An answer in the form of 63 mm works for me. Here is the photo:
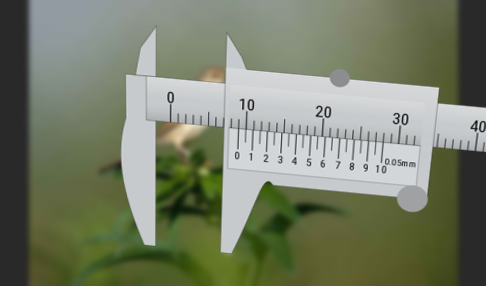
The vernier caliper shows 9.0 mm
